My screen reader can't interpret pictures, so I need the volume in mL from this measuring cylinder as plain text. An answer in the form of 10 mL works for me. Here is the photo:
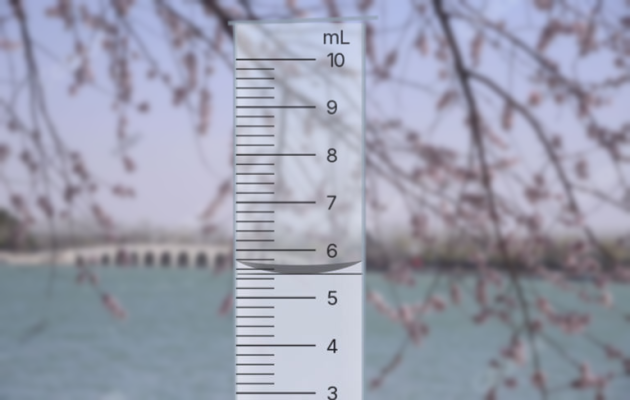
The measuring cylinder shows 5.5 mL
